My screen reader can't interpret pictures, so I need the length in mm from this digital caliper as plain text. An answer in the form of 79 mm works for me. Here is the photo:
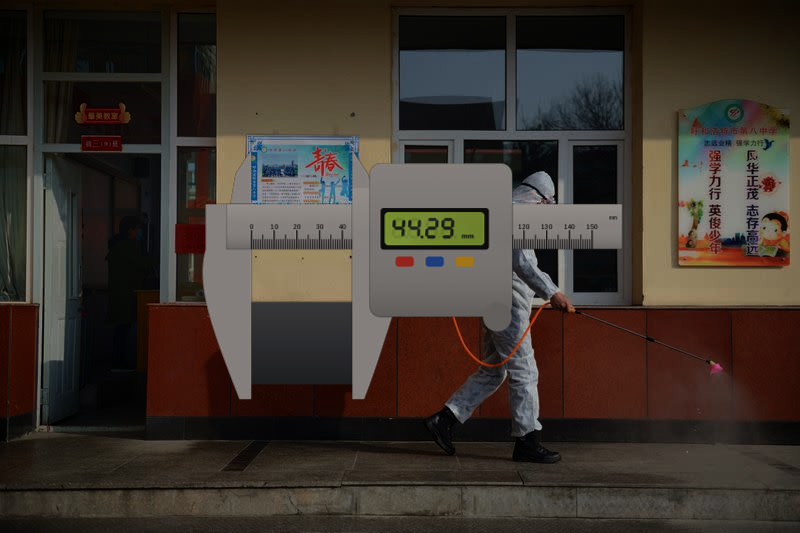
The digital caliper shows 44.29 mm
